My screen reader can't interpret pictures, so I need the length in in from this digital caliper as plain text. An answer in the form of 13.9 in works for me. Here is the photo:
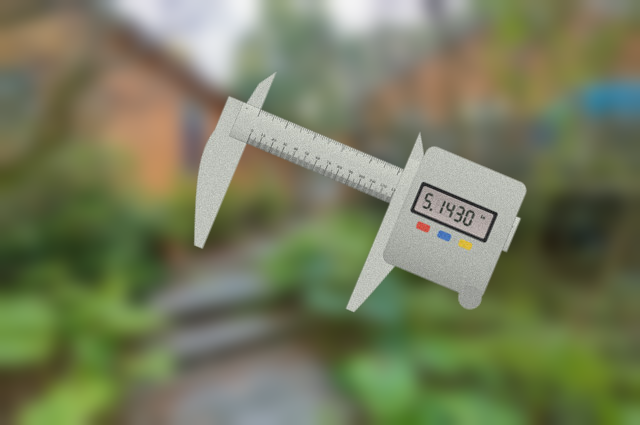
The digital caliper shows 5.1430 in
